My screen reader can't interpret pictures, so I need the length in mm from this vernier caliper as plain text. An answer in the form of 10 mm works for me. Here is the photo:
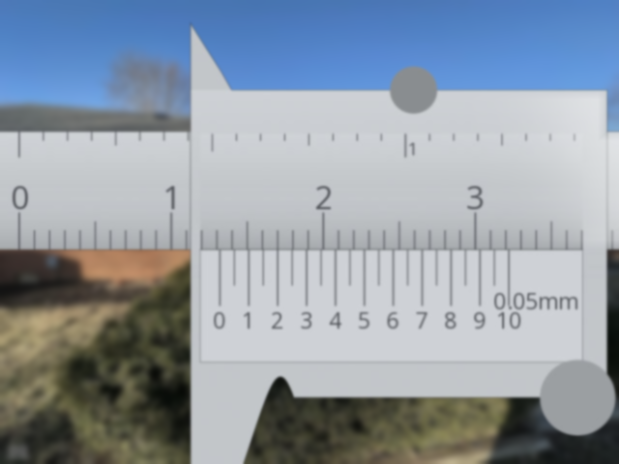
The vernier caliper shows 13.2 mm
